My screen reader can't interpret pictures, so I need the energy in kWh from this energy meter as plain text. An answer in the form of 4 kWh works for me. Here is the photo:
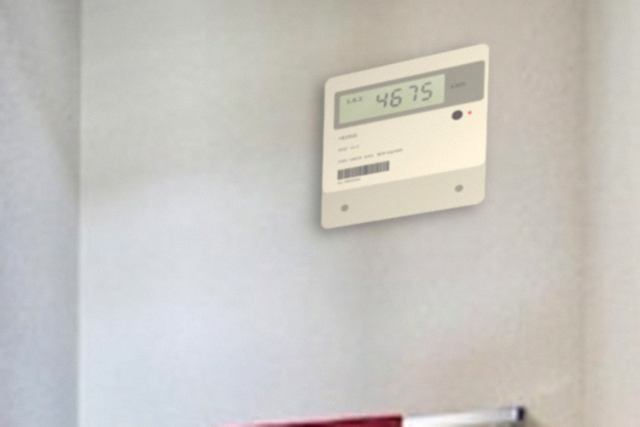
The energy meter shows 4675 kWh
